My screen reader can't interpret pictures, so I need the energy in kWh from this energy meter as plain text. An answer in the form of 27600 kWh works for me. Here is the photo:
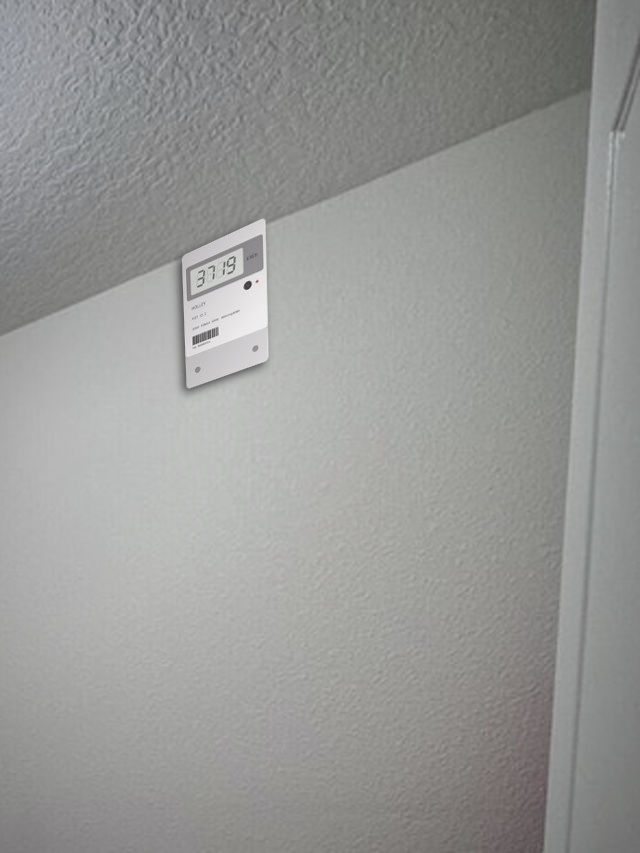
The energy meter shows 3719 kWh
